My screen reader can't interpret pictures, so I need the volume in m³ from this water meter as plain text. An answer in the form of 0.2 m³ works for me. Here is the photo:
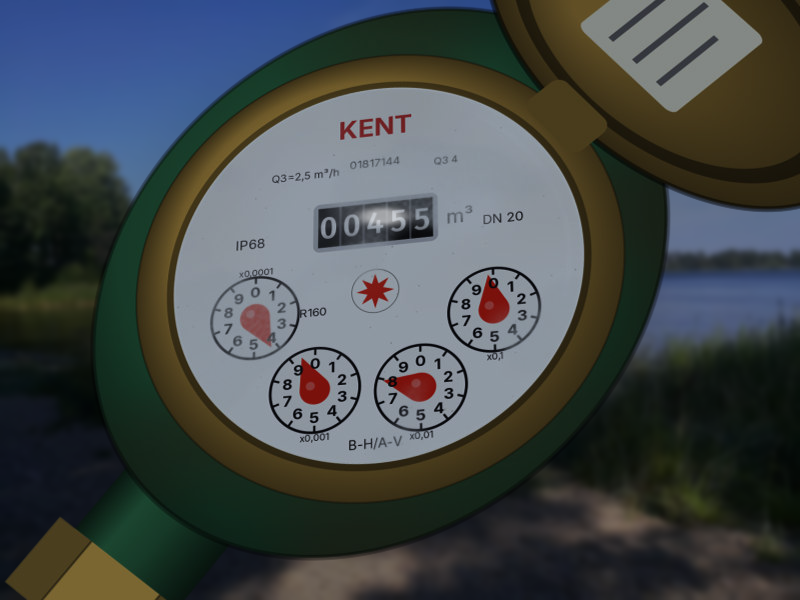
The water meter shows 454.9794 m³
